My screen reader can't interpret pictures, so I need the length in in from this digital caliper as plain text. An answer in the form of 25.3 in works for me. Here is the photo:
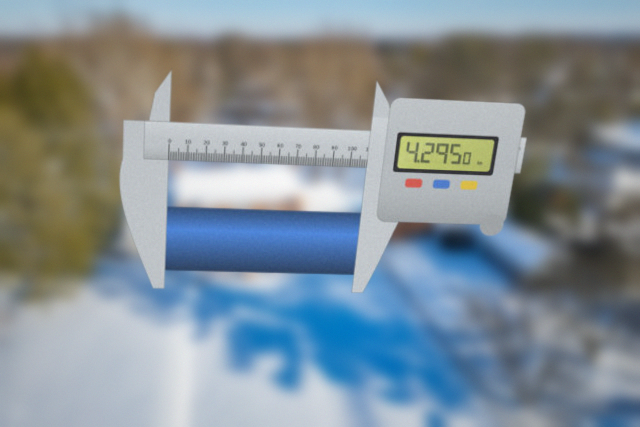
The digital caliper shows 4.2950 in
